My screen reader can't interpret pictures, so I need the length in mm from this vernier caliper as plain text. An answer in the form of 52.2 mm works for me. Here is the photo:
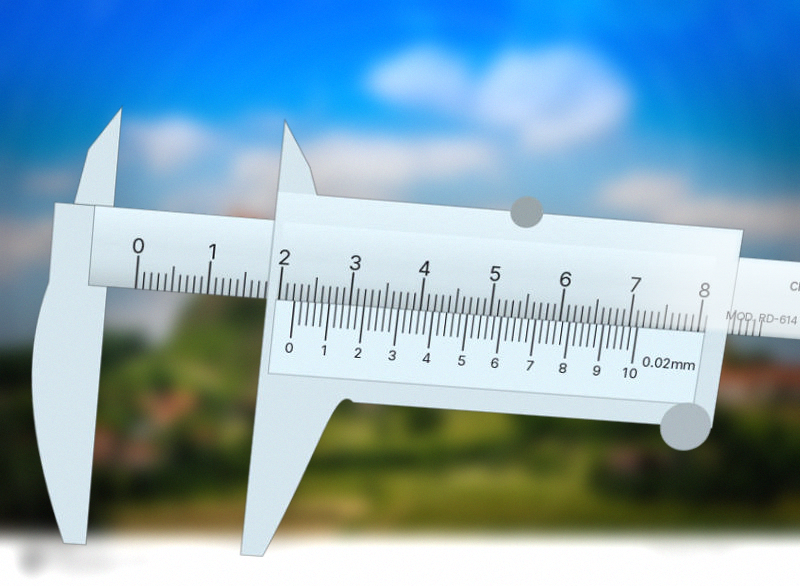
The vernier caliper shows 22.2 mm
